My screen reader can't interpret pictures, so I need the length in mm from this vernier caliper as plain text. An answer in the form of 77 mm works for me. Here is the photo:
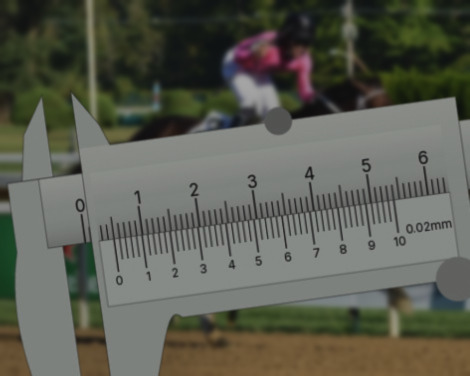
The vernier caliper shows 5.0 mm
